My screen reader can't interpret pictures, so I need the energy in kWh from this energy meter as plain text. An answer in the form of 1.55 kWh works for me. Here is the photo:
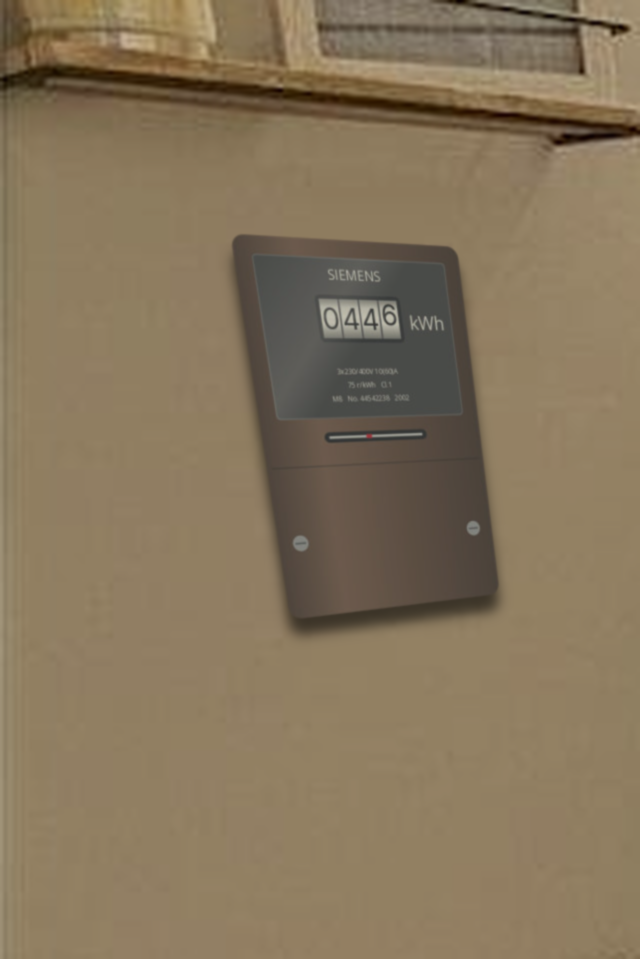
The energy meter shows 446 kWh
